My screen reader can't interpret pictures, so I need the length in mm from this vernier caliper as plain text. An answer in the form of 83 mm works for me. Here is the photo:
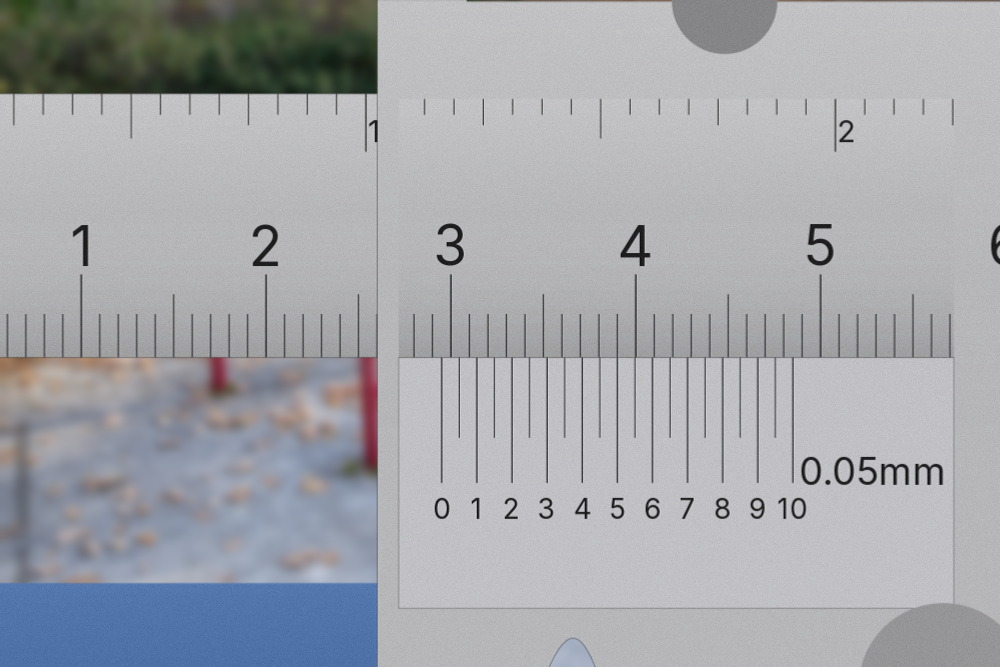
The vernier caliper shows 29.5 mm
